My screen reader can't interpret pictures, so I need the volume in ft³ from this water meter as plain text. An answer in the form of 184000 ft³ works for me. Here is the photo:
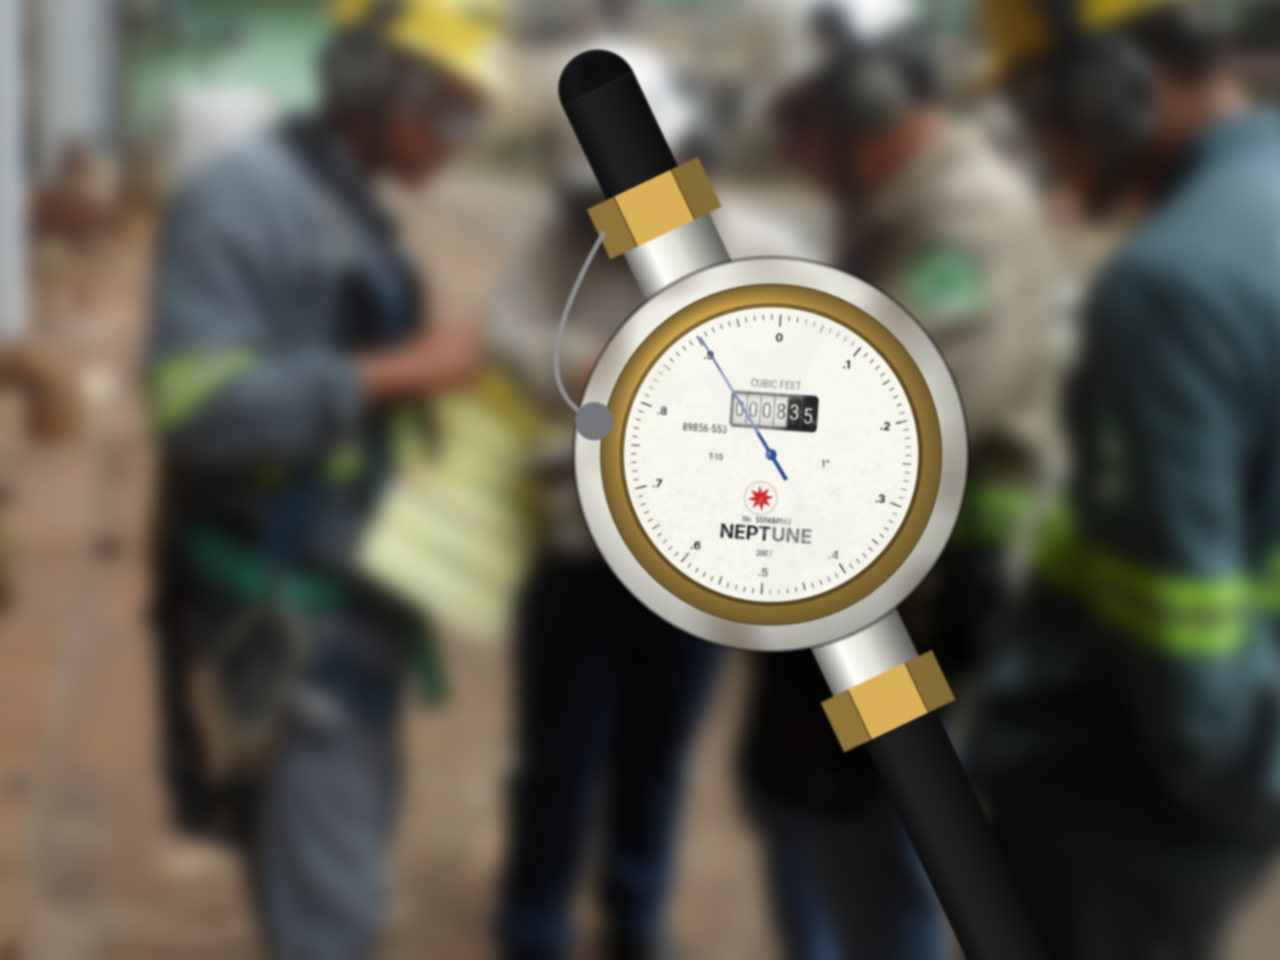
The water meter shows 834.90 ft³
